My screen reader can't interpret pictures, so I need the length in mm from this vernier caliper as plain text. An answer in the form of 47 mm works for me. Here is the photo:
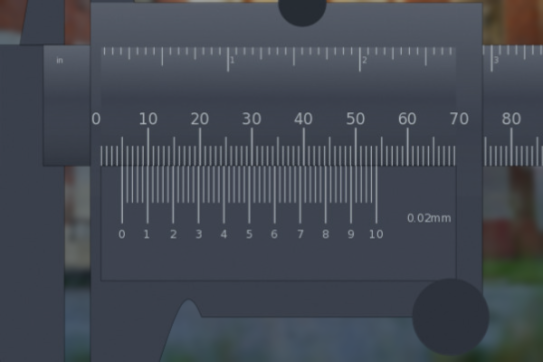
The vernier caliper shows 5.0 mm
